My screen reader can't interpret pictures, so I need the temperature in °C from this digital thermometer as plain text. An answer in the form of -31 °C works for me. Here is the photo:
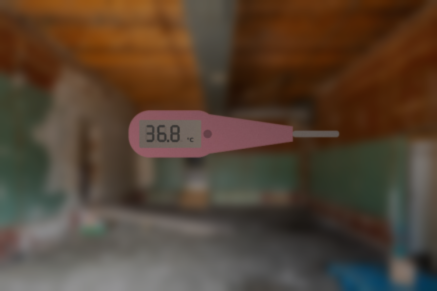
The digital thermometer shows 36.8 °C
